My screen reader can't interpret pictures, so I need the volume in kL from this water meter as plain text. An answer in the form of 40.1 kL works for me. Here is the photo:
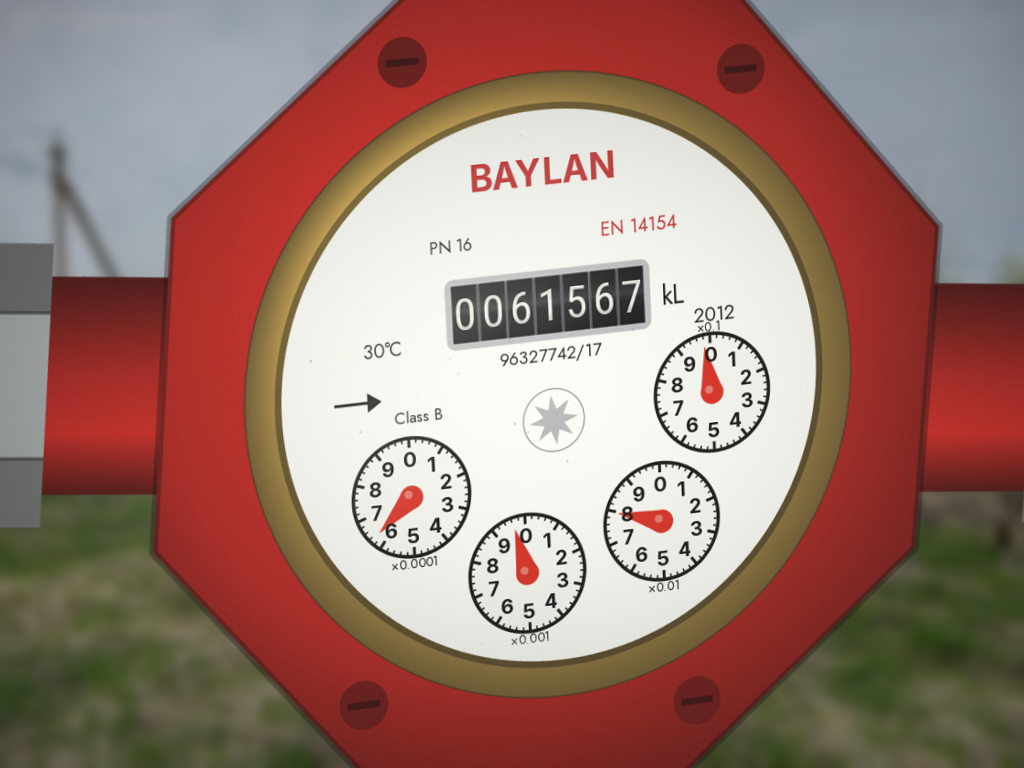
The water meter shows 61566.9796 kL
